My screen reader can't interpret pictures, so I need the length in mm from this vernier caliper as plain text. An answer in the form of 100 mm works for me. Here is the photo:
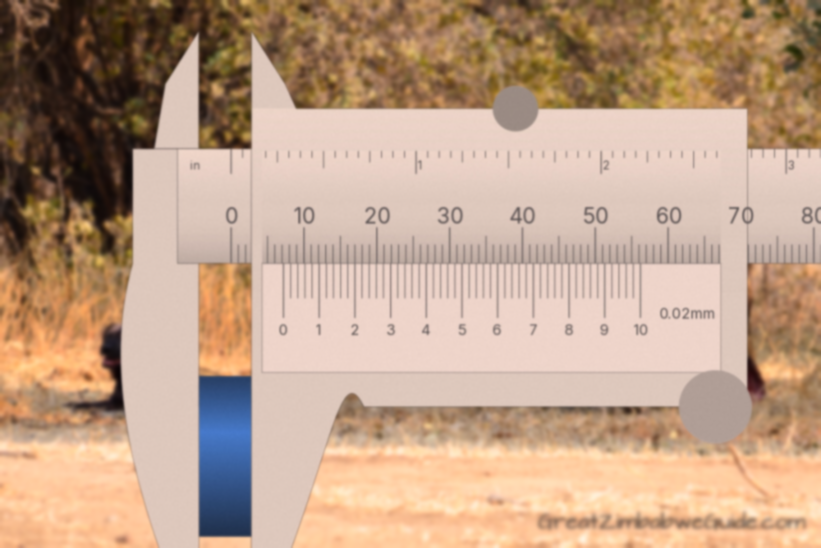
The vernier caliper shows 7.2 mm
